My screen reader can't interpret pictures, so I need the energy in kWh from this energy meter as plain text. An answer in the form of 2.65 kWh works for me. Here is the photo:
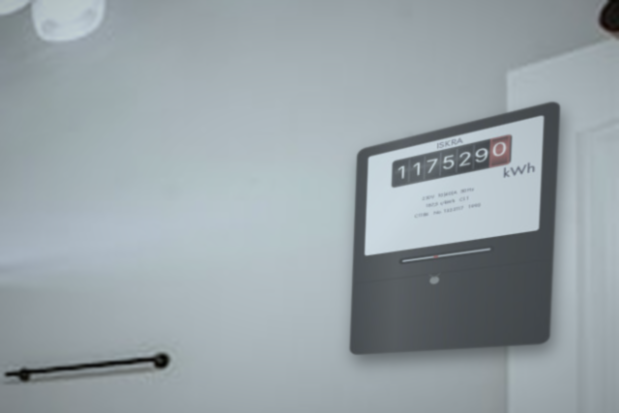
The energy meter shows 117529.0 kWh
